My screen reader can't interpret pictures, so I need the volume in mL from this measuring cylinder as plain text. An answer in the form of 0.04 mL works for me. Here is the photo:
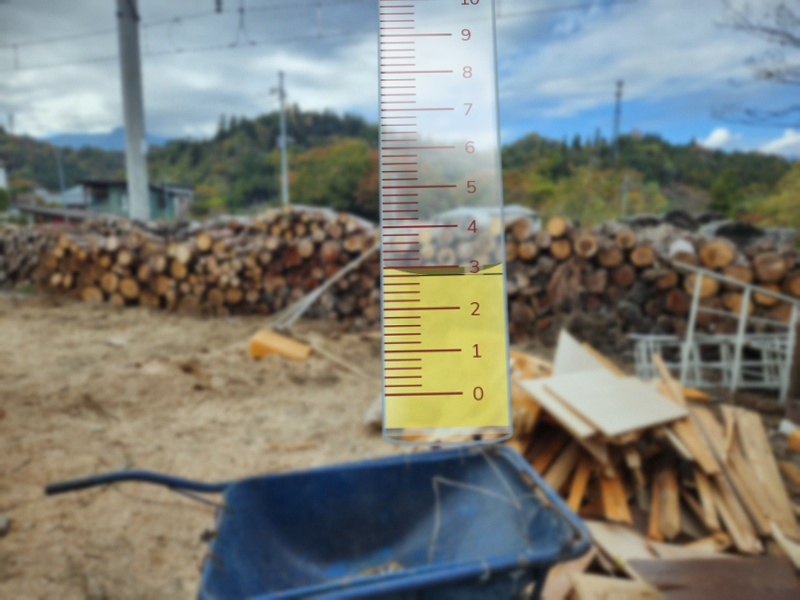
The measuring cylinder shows 2.8 mL
